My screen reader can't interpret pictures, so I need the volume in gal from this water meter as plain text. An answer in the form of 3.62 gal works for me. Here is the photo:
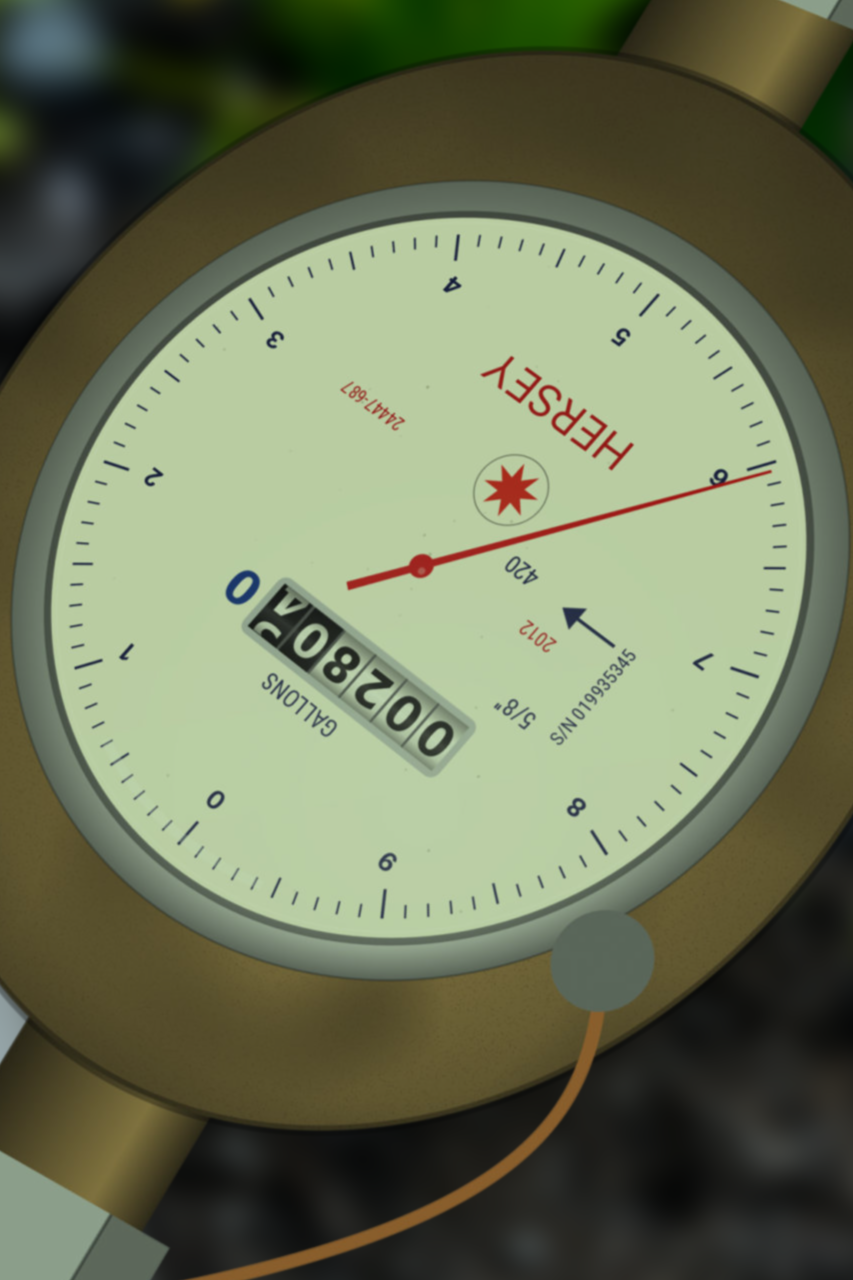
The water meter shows 28036.0 gal
